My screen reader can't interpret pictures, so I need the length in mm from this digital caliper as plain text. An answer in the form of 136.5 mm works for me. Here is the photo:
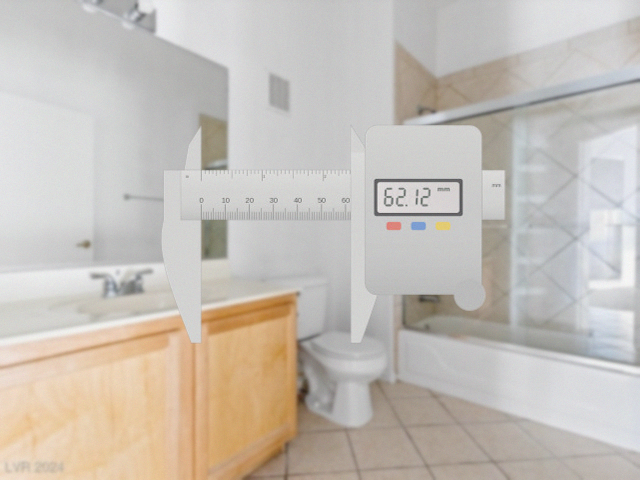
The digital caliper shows 62.12 mm
